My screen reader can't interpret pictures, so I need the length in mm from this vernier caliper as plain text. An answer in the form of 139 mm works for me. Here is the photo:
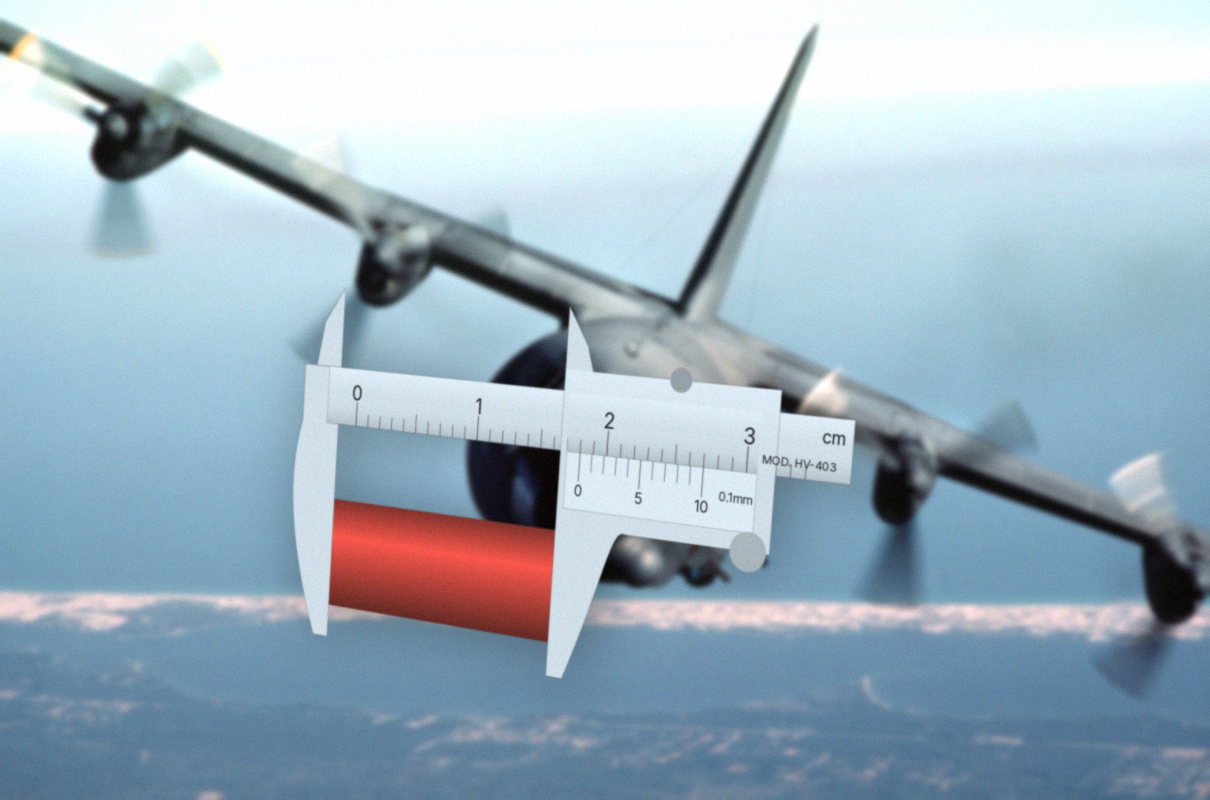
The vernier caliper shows 18.0 mm
